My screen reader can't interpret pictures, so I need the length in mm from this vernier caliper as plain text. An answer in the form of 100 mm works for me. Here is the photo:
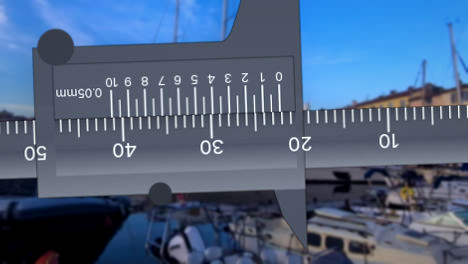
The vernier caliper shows 22.2 mm
